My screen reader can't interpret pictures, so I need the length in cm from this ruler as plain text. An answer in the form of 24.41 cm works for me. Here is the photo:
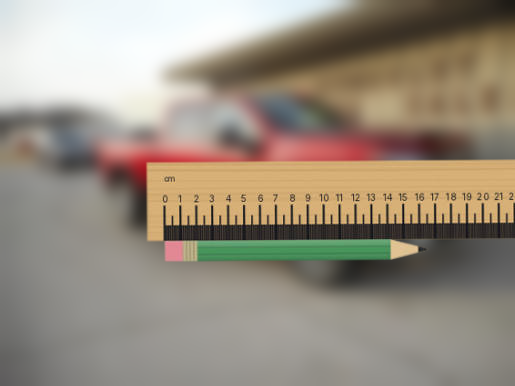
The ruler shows 16.5 cm
